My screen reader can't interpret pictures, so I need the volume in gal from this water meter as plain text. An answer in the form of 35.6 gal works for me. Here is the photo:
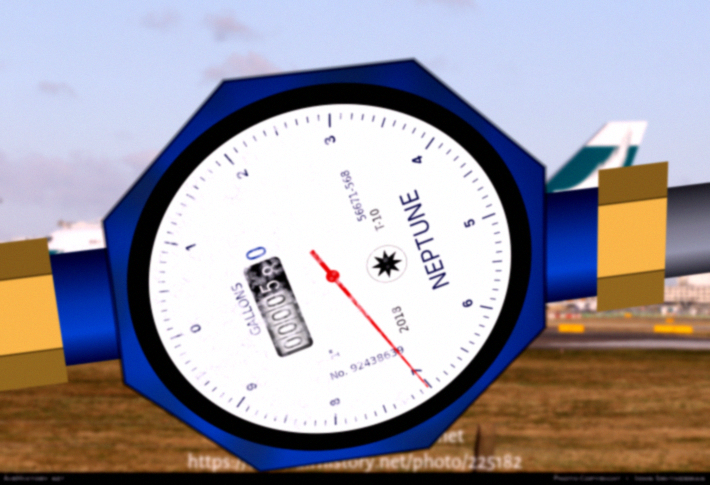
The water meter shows 577.0 gal
